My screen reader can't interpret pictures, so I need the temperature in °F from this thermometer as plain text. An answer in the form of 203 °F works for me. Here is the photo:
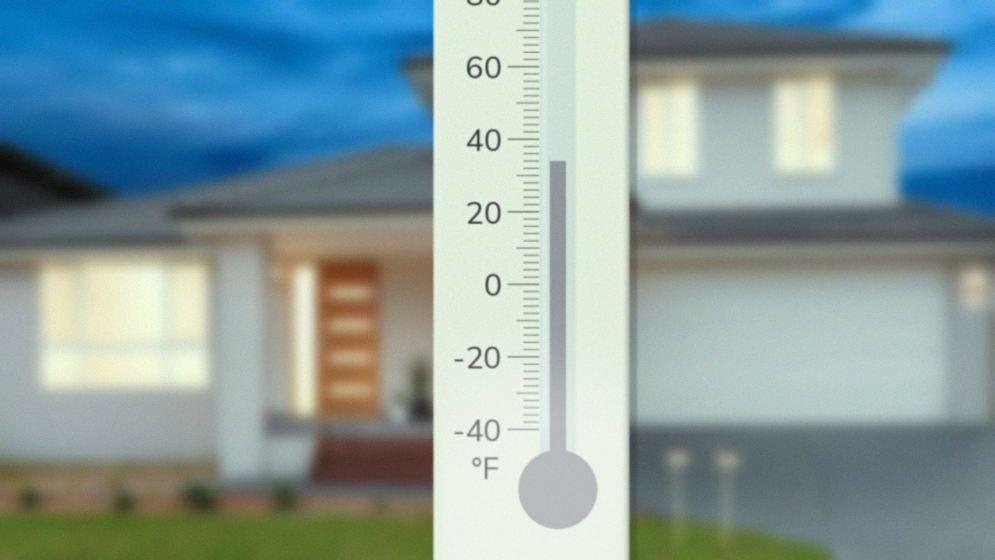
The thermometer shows 34 °F
